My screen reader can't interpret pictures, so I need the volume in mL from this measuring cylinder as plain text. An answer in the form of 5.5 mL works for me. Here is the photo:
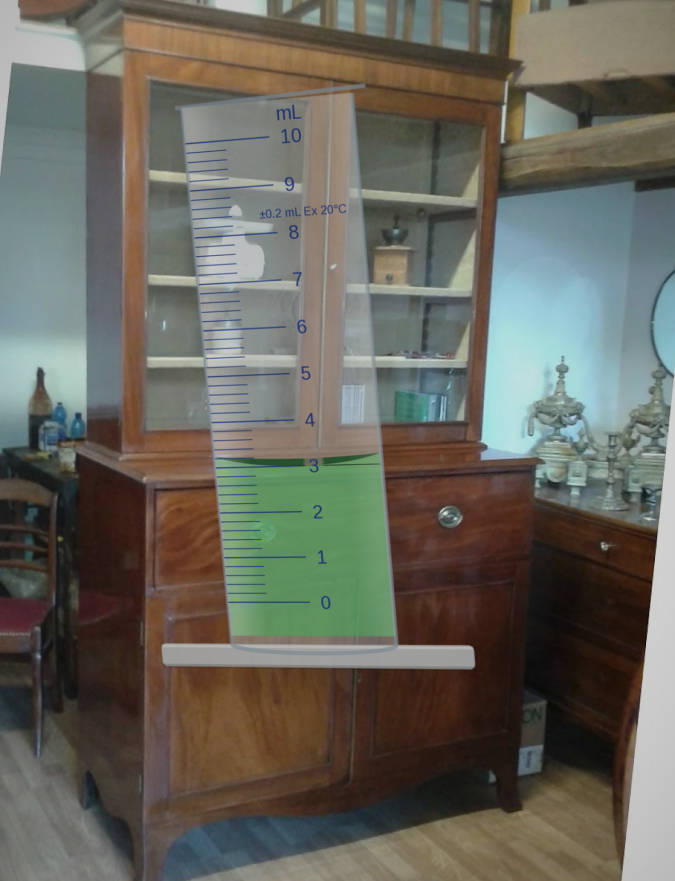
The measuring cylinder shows 3 mL
